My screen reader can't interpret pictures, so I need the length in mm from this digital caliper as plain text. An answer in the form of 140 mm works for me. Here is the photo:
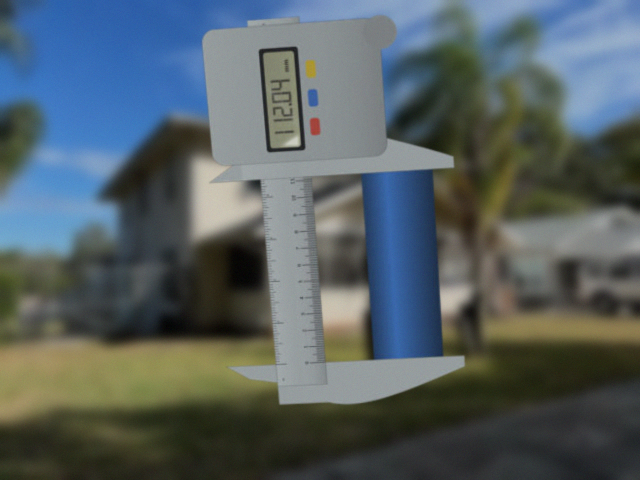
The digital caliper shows 112.04 mm
